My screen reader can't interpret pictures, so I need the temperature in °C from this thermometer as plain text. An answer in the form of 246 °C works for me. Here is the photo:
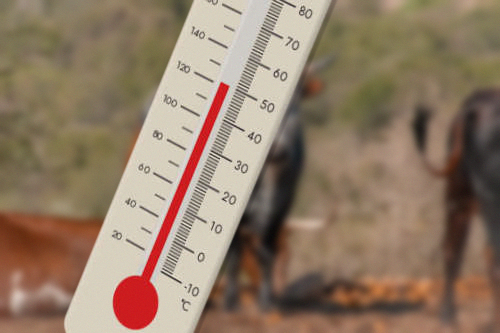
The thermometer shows 50 °C
